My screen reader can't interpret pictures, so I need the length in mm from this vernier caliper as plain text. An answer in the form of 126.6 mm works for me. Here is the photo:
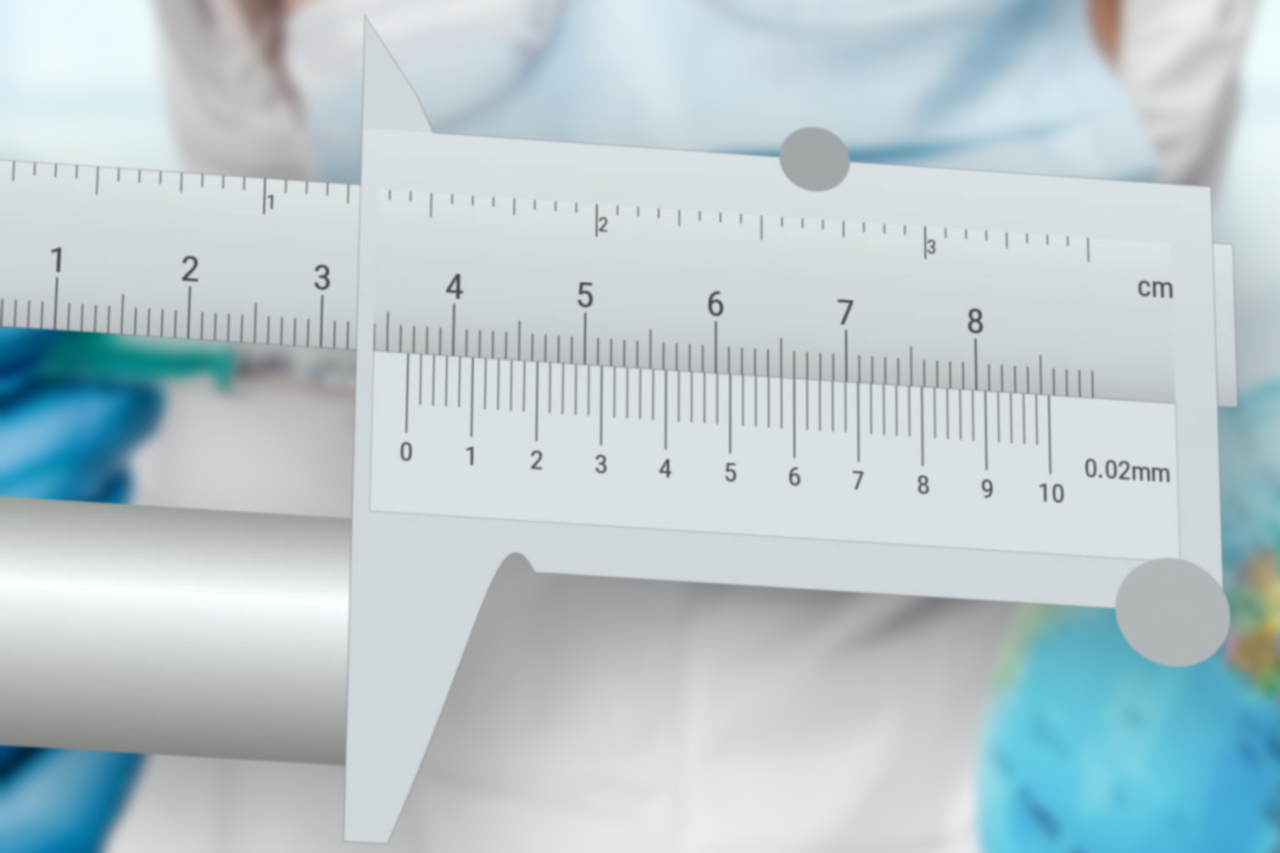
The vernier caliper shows 36.6 mm
